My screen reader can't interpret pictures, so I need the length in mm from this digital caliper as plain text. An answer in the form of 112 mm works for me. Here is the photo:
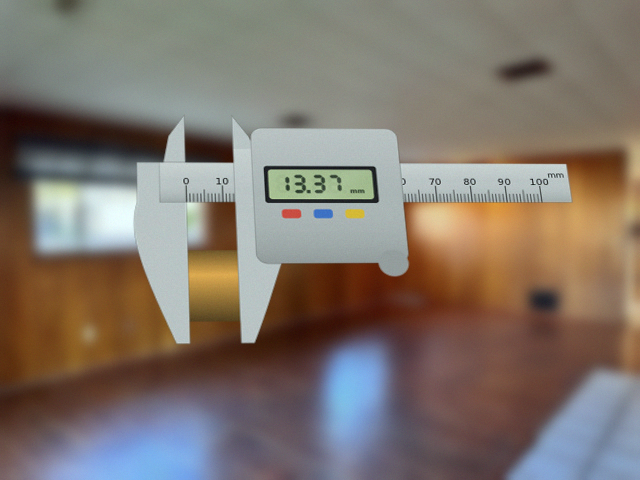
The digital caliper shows 13.37 mm
